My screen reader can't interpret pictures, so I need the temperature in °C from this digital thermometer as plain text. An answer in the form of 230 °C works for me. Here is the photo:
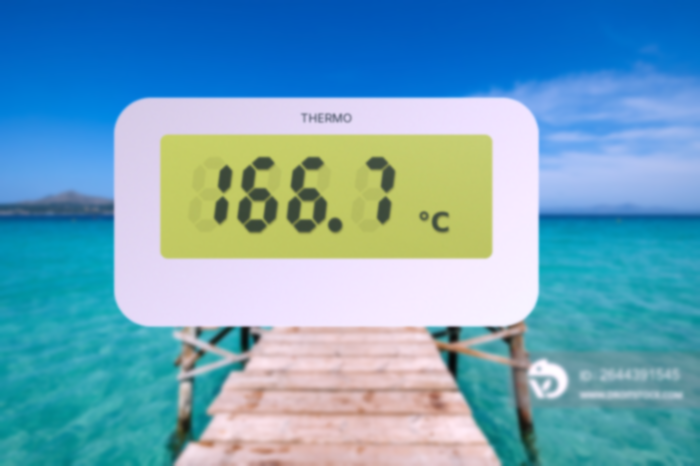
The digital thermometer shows 166.7 °C
